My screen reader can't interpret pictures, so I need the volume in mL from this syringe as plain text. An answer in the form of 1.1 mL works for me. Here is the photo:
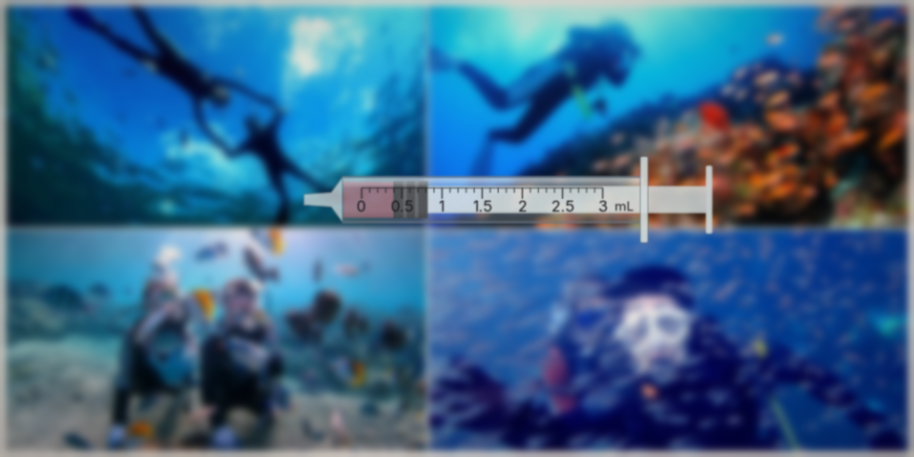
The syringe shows 0.4 mL
